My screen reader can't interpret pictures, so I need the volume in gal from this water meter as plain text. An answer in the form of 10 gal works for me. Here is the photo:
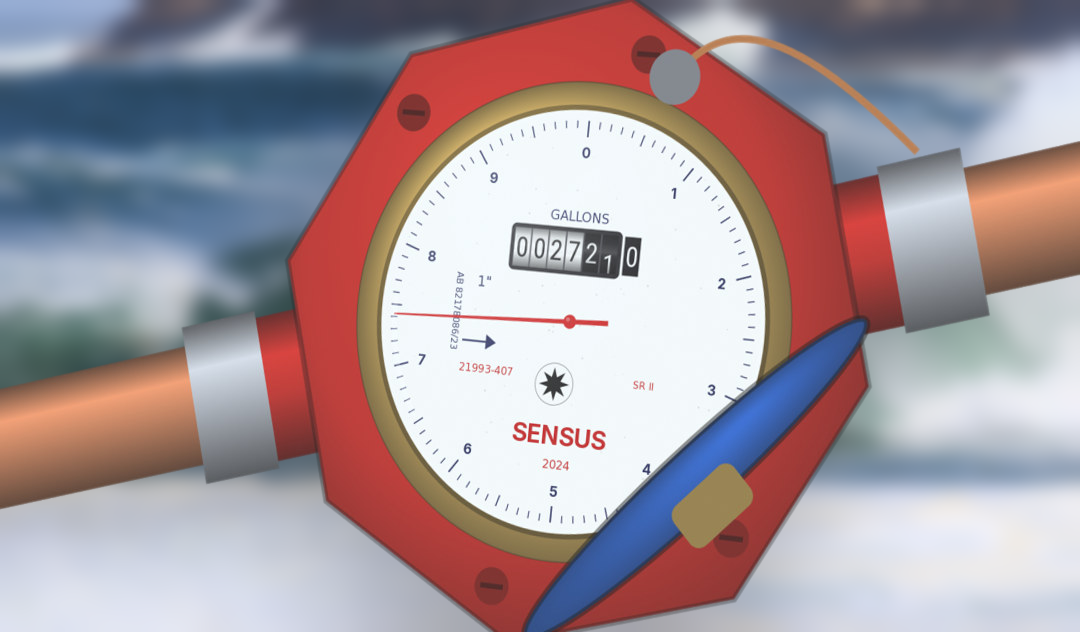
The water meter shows 27207.4 gal
